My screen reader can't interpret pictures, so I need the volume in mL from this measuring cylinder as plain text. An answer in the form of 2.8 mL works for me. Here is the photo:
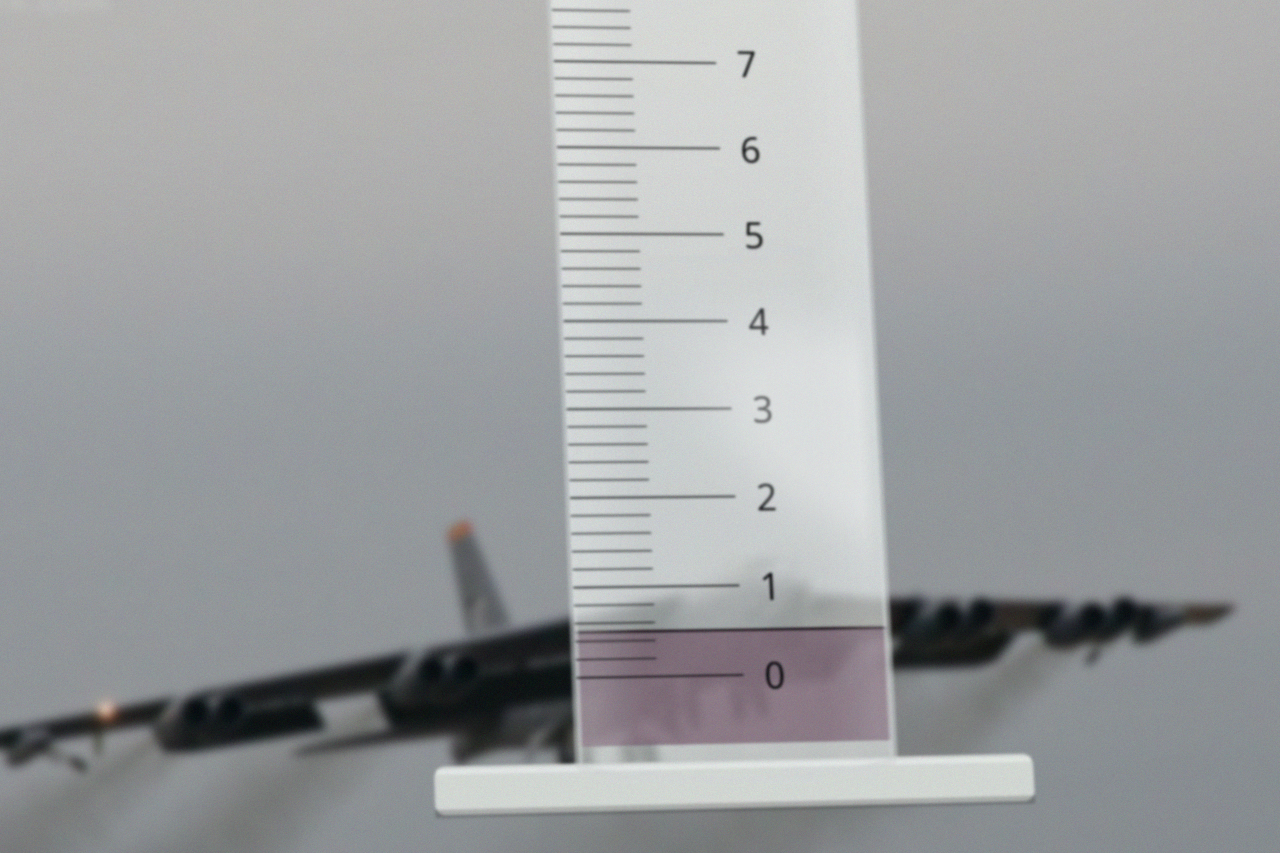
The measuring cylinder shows 0.5 mL
